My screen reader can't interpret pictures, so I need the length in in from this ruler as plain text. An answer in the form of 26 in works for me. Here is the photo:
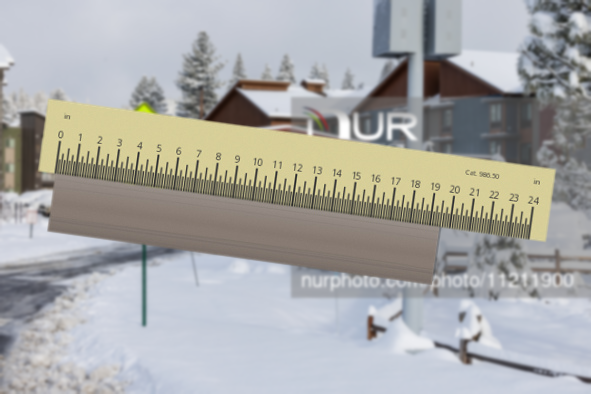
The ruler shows 19.5 in
